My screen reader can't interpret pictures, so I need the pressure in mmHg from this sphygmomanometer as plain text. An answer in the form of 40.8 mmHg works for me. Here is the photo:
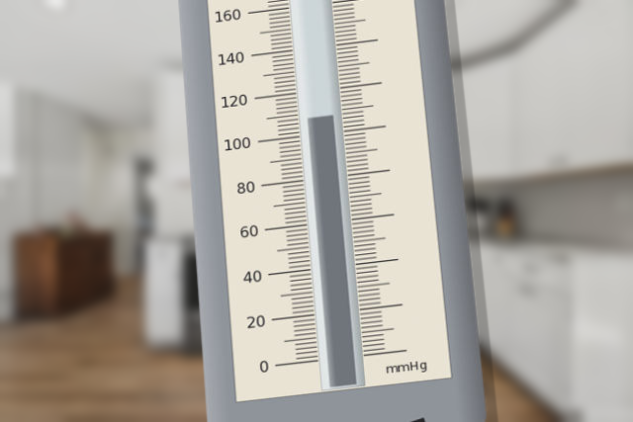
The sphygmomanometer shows 108 mmHg
